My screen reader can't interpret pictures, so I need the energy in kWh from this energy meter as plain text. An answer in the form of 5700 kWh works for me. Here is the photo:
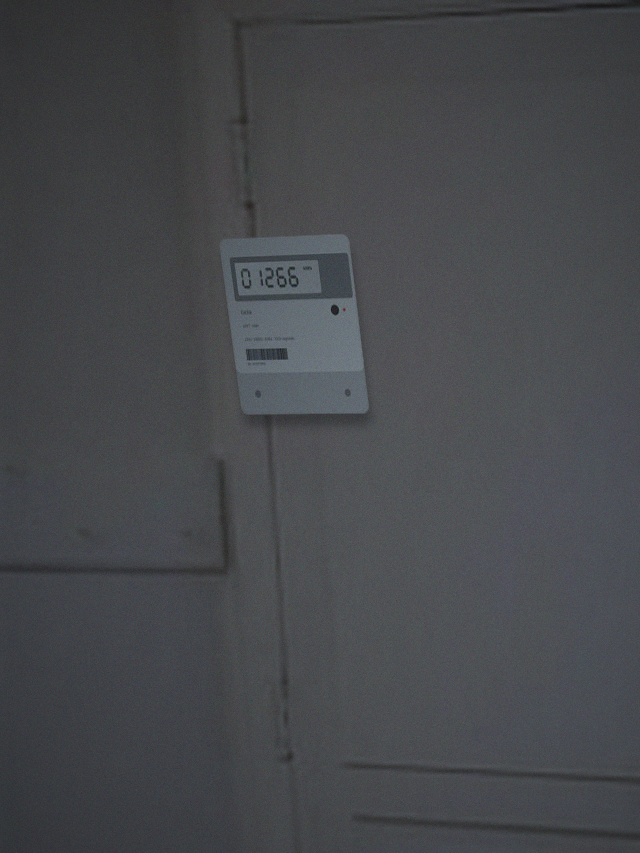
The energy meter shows 1266 kWh
